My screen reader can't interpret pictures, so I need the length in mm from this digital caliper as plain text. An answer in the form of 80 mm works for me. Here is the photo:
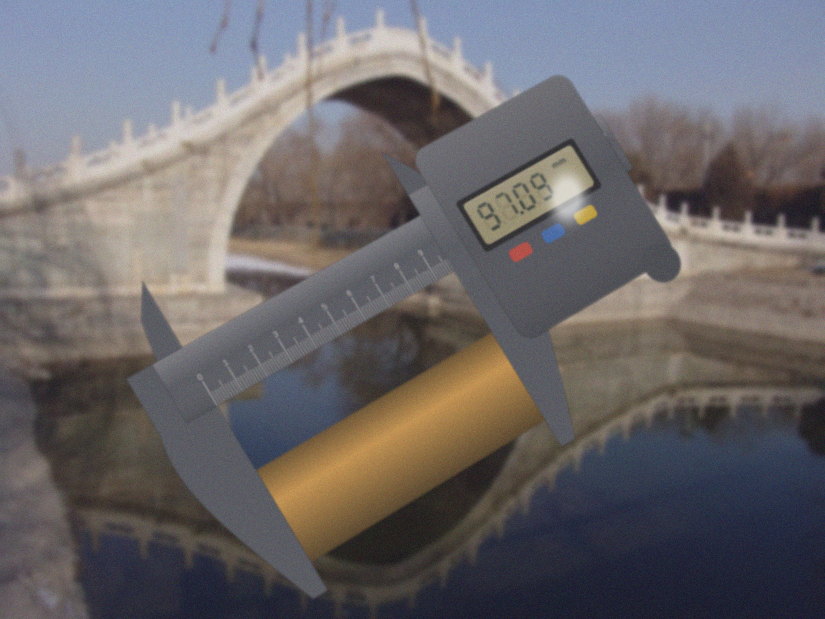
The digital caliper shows 97.09 mm
